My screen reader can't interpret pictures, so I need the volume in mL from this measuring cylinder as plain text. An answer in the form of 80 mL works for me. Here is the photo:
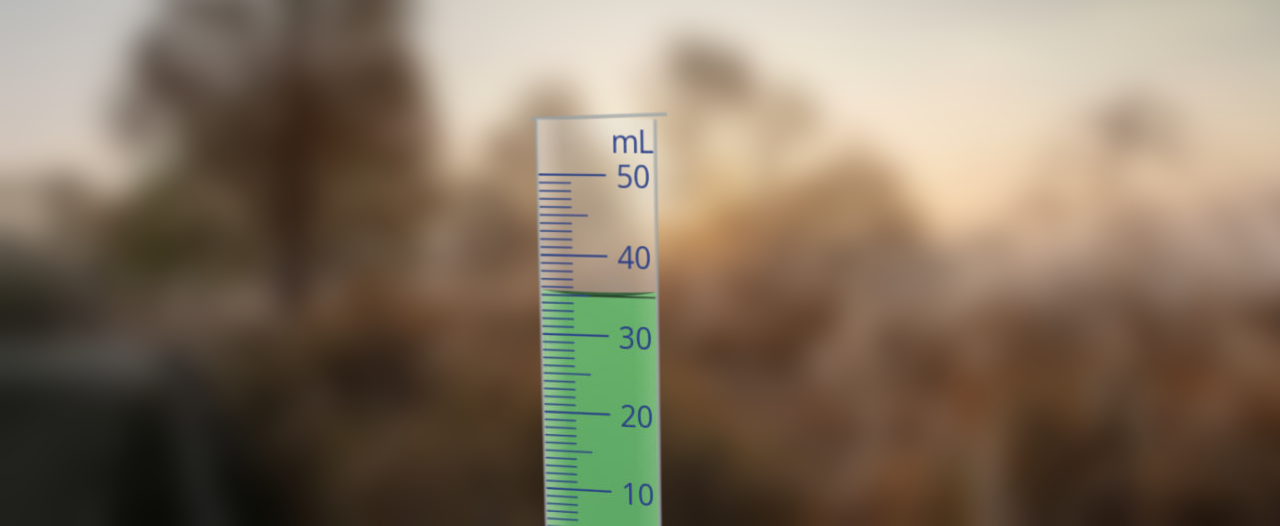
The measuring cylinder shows 35 mL
